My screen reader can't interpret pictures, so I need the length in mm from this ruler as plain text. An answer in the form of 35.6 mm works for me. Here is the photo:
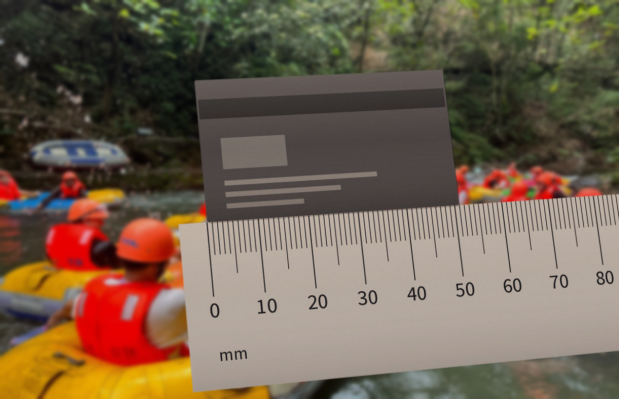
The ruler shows 51 mm
